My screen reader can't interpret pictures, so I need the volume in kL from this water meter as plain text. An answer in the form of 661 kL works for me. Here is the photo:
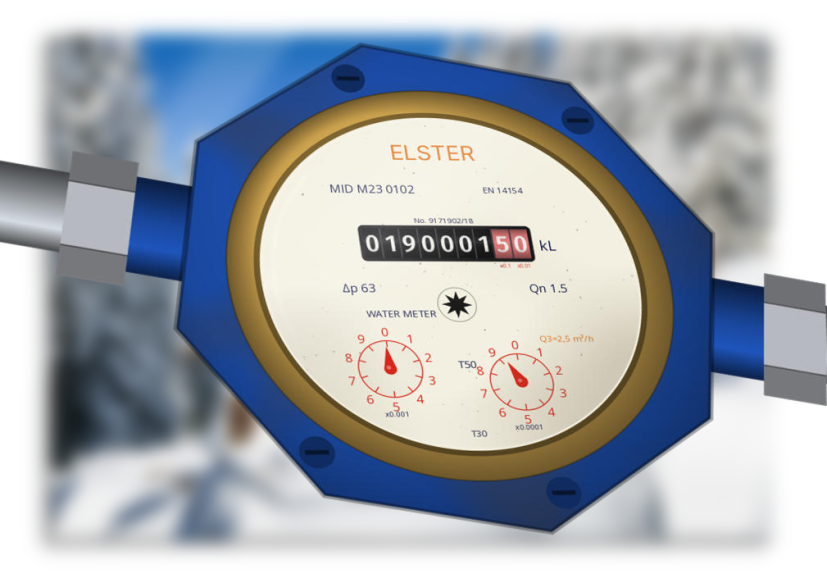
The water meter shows 190001.4999 kL
